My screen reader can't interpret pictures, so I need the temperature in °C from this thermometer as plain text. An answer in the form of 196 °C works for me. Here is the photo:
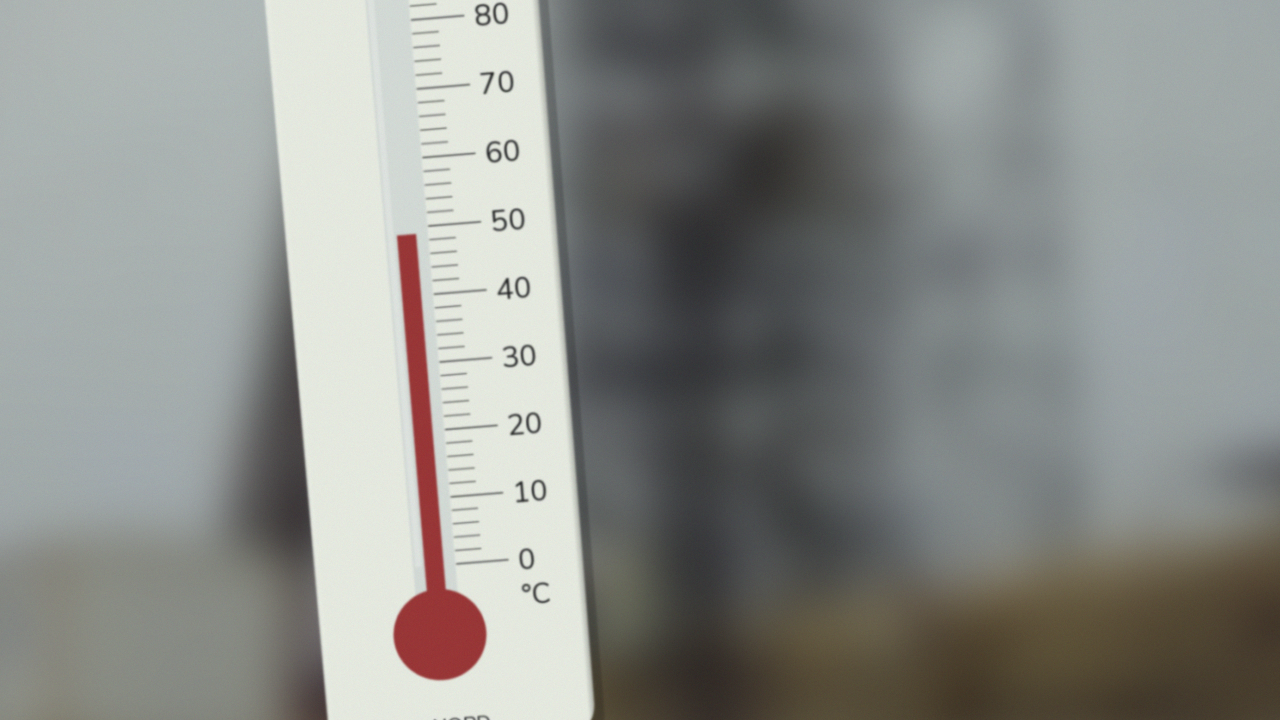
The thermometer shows 49 °C
